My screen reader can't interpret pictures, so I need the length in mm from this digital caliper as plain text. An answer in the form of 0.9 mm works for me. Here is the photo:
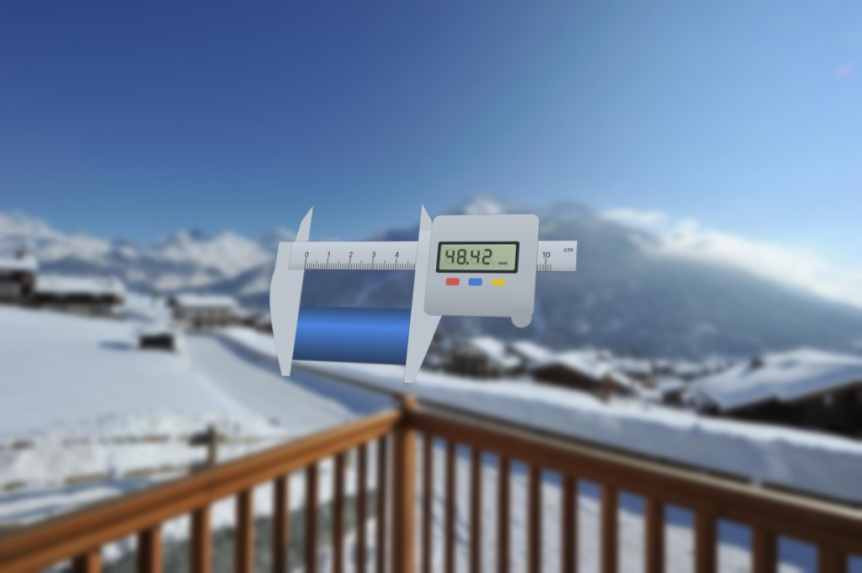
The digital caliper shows 48.42 mm
